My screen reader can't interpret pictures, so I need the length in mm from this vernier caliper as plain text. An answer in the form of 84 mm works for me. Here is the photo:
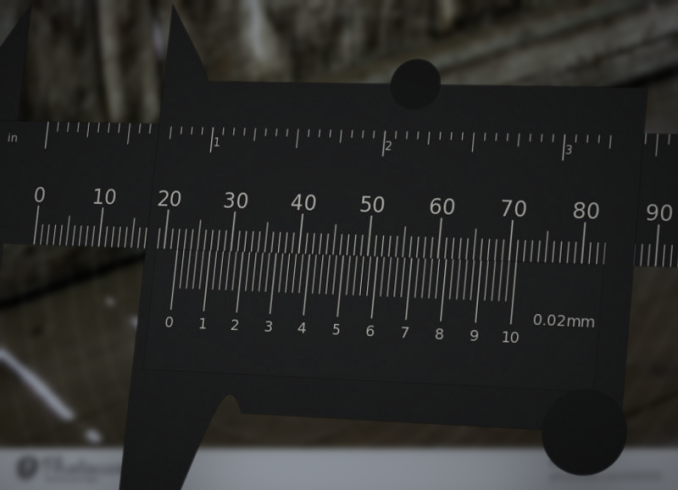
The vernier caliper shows 22.0 mm
